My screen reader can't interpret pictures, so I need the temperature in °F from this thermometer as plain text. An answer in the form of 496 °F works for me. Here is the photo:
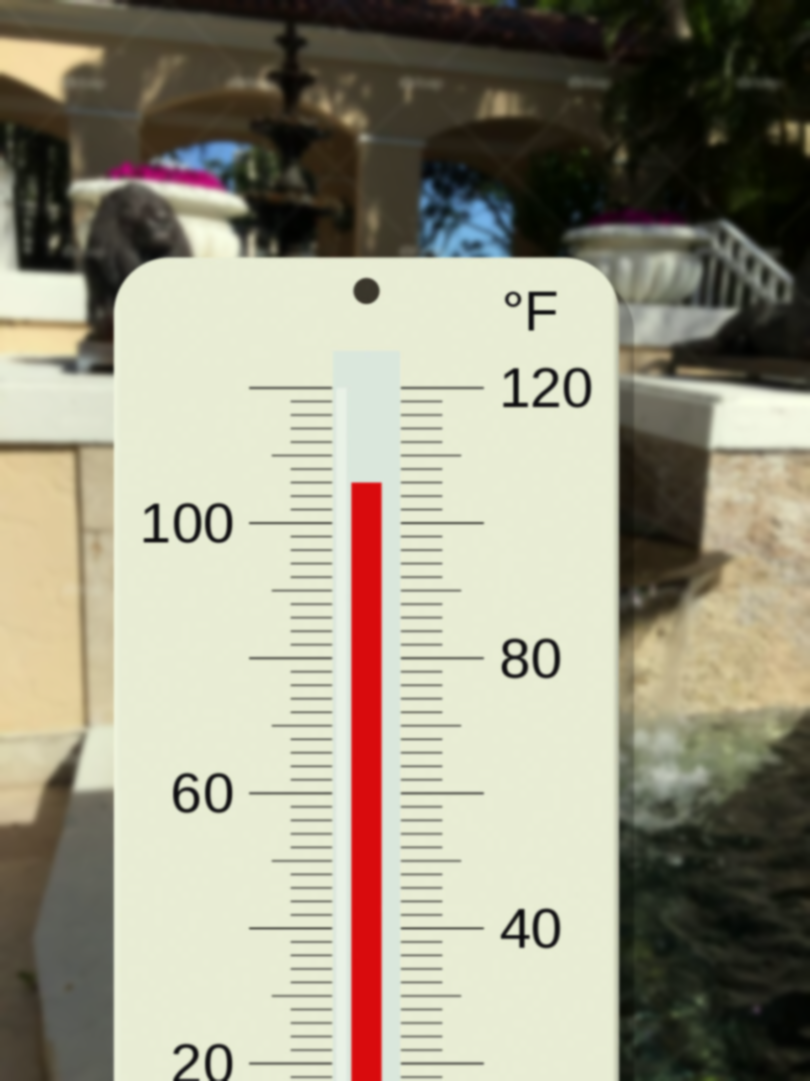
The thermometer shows 106 °F
